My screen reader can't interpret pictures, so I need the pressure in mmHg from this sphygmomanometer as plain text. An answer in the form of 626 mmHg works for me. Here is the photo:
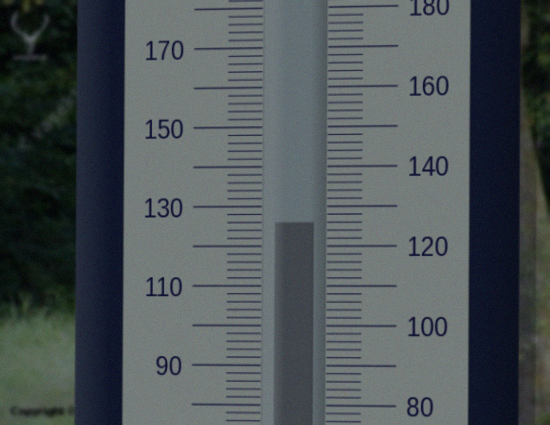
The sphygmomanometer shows 126 mmHg
